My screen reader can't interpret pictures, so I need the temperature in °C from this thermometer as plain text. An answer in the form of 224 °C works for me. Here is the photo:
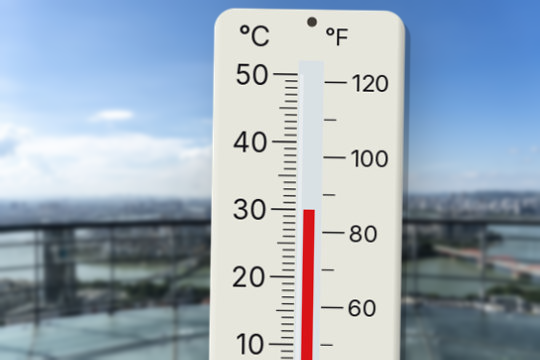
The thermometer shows 30 °C
